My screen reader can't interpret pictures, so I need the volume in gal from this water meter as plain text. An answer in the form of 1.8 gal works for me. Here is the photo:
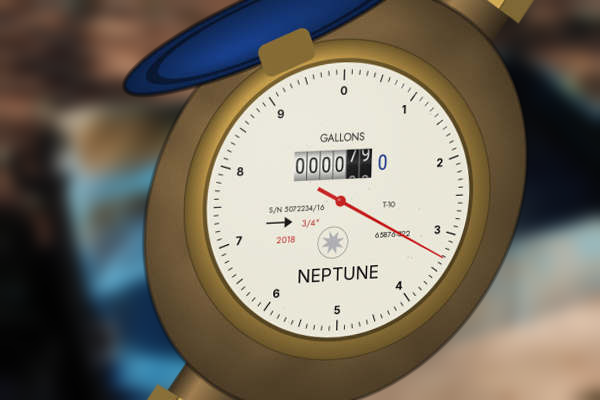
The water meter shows 793.3 gal
